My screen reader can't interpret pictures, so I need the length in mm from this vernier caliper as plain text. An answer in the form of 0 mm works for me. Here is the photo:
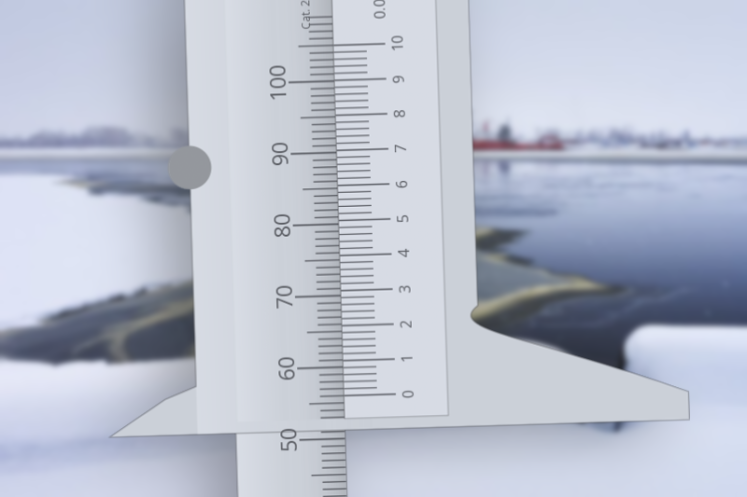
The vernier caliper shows 56.0 mm
